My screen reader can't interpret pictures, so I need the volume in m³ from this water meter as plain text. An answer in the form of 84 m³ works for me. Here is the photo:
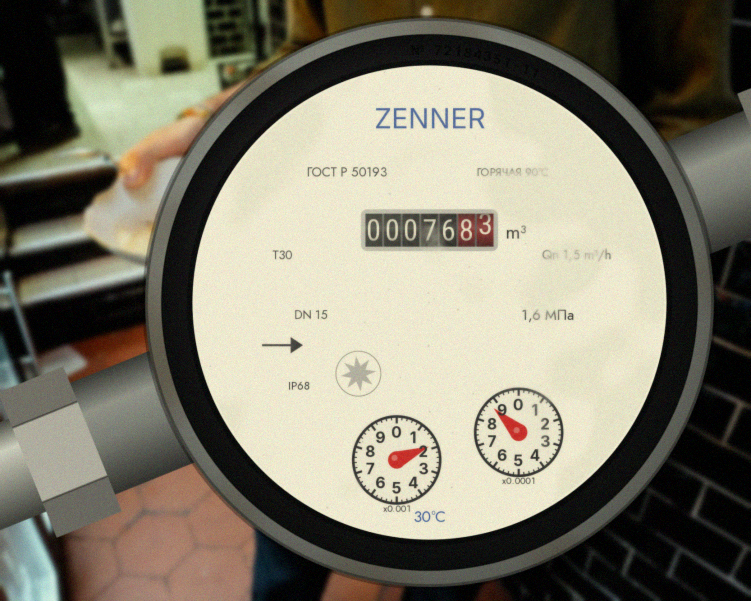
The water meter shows 76.8318 m³
